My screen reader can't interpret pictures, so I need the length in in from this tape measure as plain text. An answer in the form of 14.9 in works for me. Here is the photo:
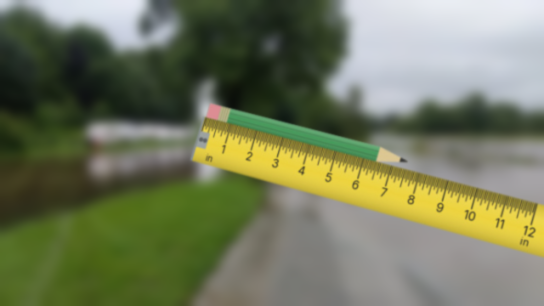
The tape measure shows 7.5 in
